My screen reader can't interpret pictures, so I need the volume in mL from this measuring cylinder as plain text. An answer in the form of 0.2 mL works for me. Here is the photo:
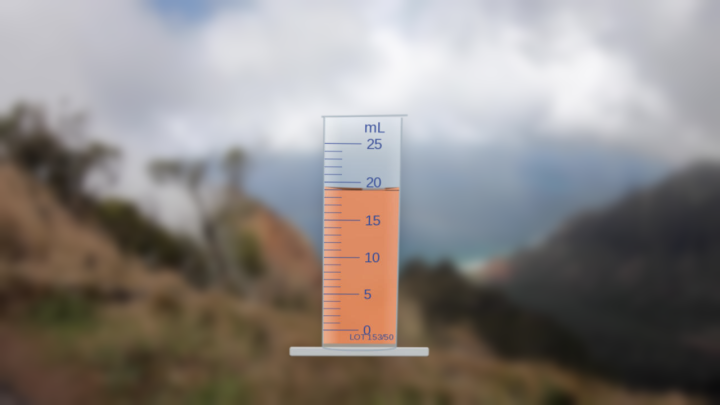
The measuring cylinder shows 19 mL
